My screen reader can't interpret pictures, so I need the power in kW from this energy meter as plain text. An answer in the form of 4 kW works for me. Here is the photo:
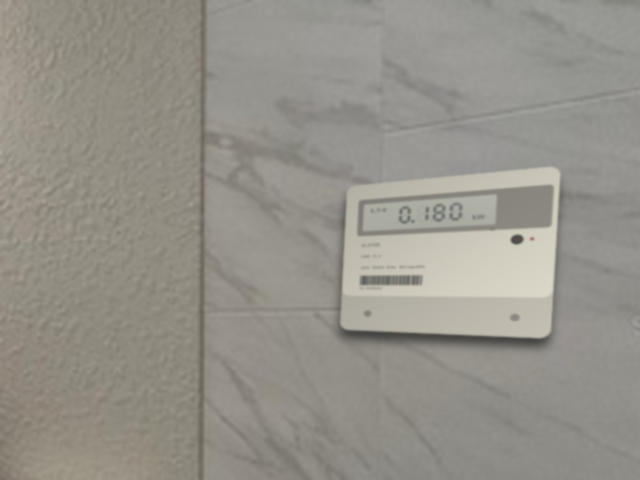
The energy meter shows 0.180 kW
